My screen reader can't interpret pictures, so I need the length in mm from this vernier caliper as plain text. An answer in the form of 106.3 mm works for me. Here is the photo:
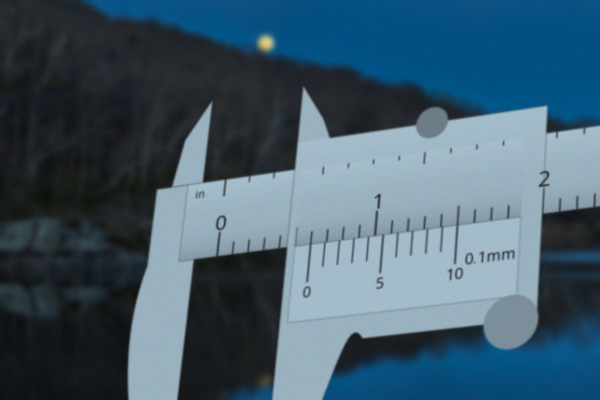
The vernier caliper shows 6.0 mm
